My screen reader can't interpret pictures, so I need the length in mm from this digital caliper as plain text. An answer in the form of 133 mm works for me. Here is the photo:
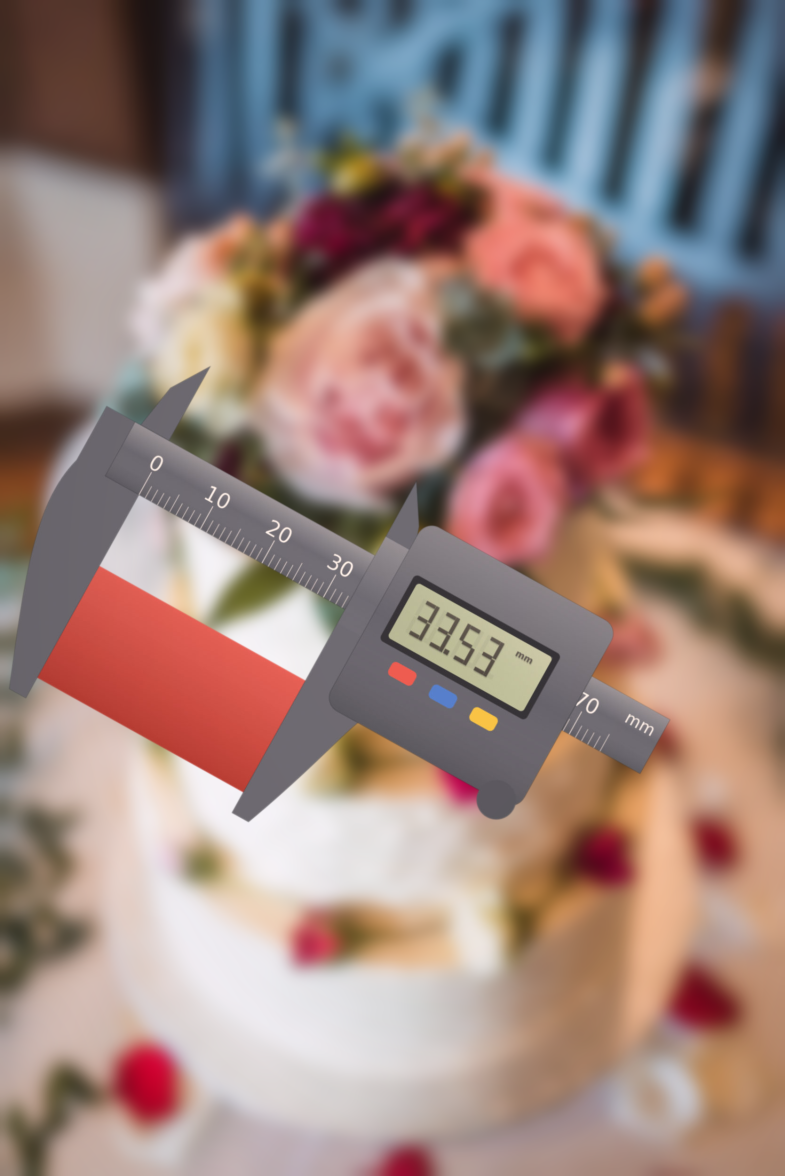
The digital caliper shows 33.53 mm
